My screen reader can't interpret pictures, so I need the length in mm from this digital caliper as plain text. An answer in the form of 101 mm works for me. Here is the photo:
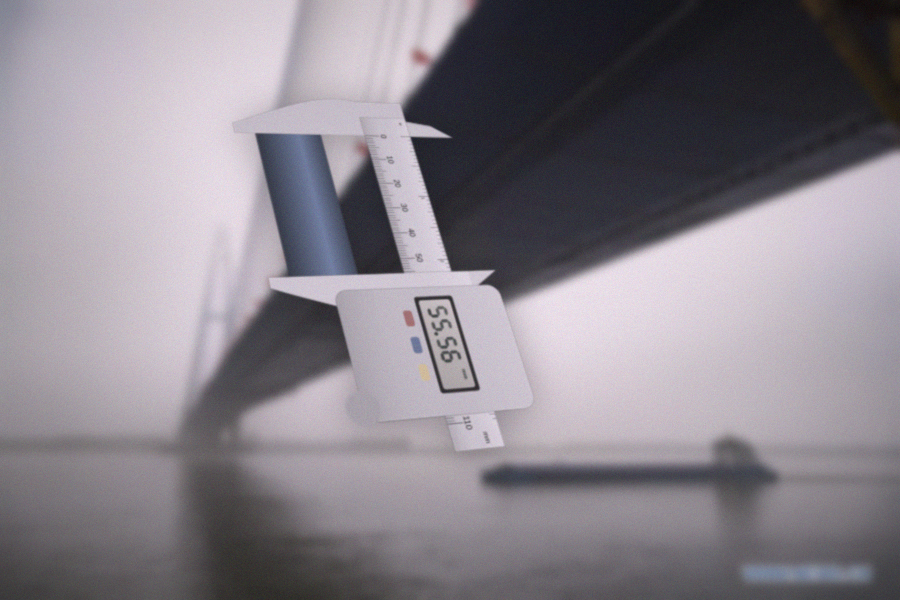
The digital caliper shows 55.56 mm
